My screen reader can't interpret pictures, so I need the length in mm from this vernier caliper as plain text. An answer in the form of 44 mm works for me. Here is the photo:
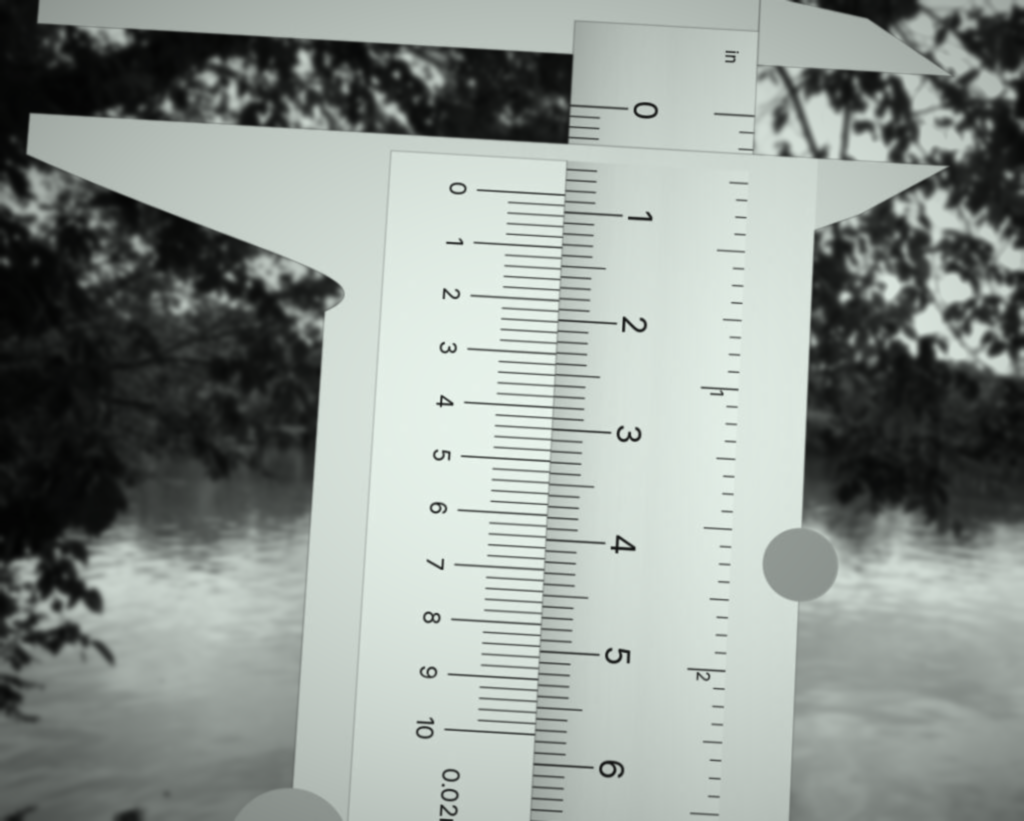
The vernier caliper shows 8.4 mm
